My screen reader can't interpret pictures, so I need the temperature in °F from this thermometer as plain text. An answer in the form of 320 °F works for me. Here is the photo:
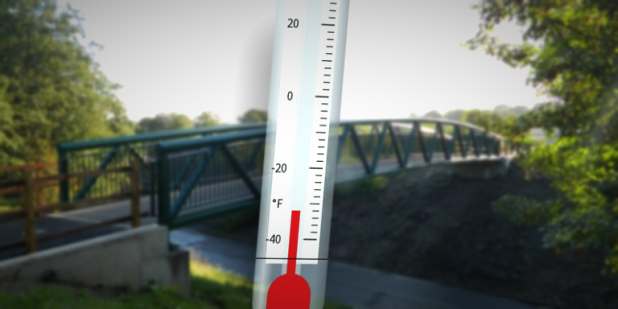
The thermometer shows -32 °F
